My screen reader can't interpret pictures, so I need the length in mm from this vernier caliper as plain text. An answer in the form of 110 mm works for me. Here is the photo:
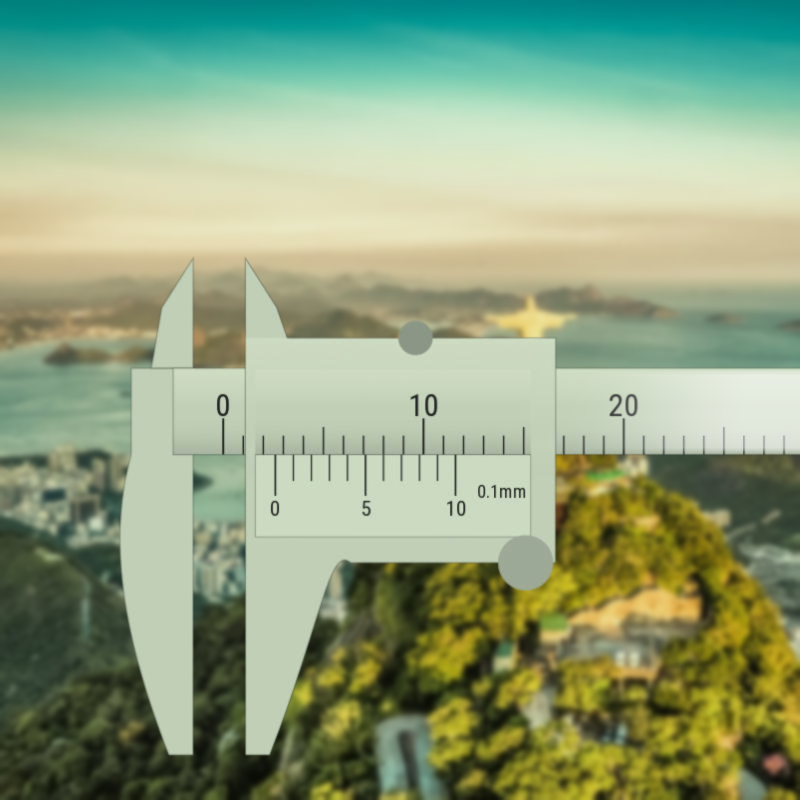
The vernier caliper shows 2.6 mm
